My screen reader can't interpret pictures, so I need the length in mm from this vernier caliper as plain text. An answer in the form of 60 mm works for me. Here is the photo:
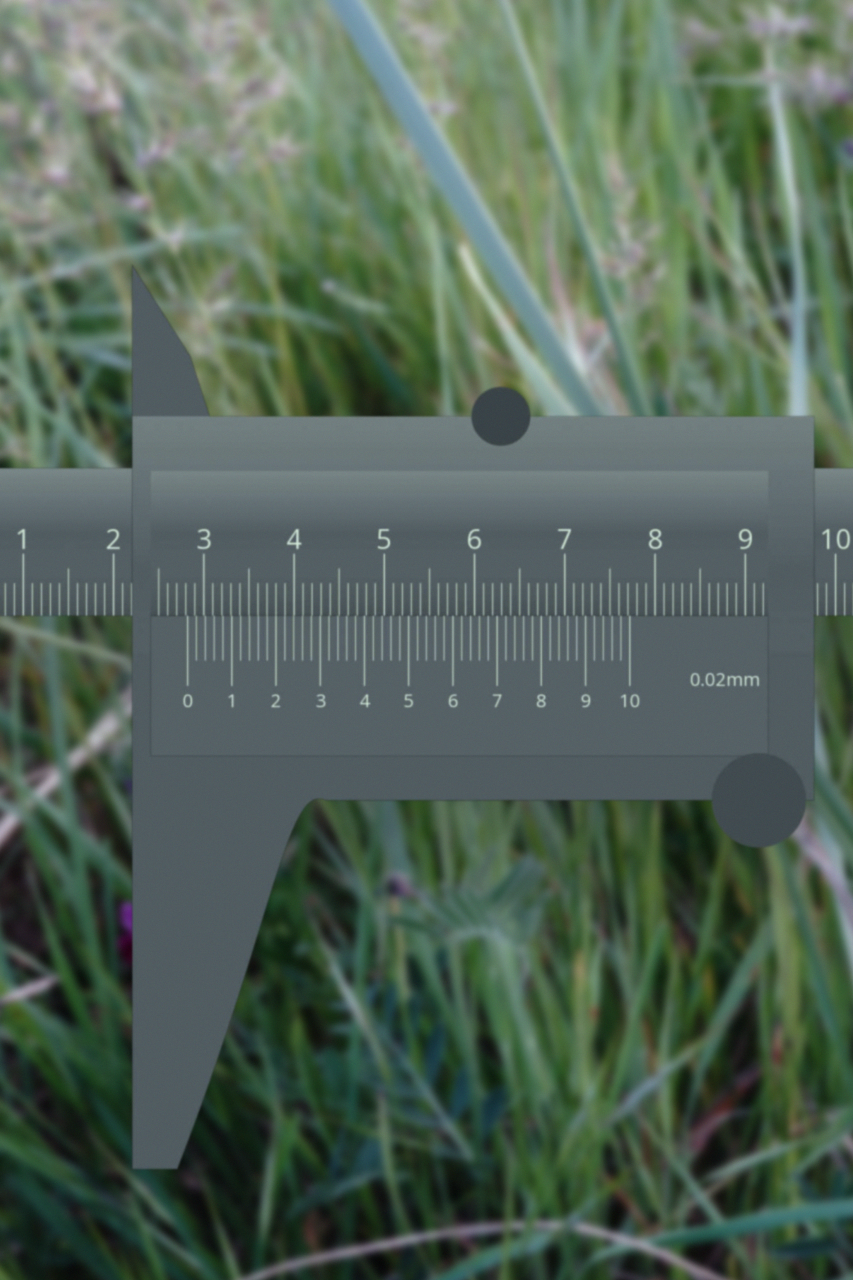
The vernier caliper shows 28.2 mm
